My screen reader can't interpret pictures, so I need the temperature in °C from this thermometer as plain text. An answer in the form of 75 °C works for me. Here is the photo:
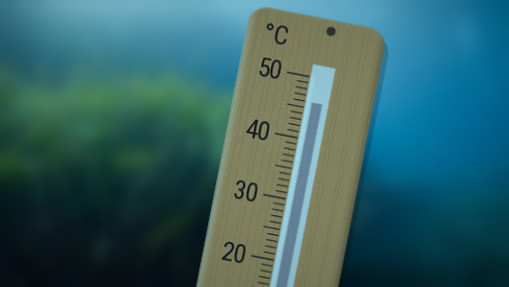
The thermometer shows 46 °C
